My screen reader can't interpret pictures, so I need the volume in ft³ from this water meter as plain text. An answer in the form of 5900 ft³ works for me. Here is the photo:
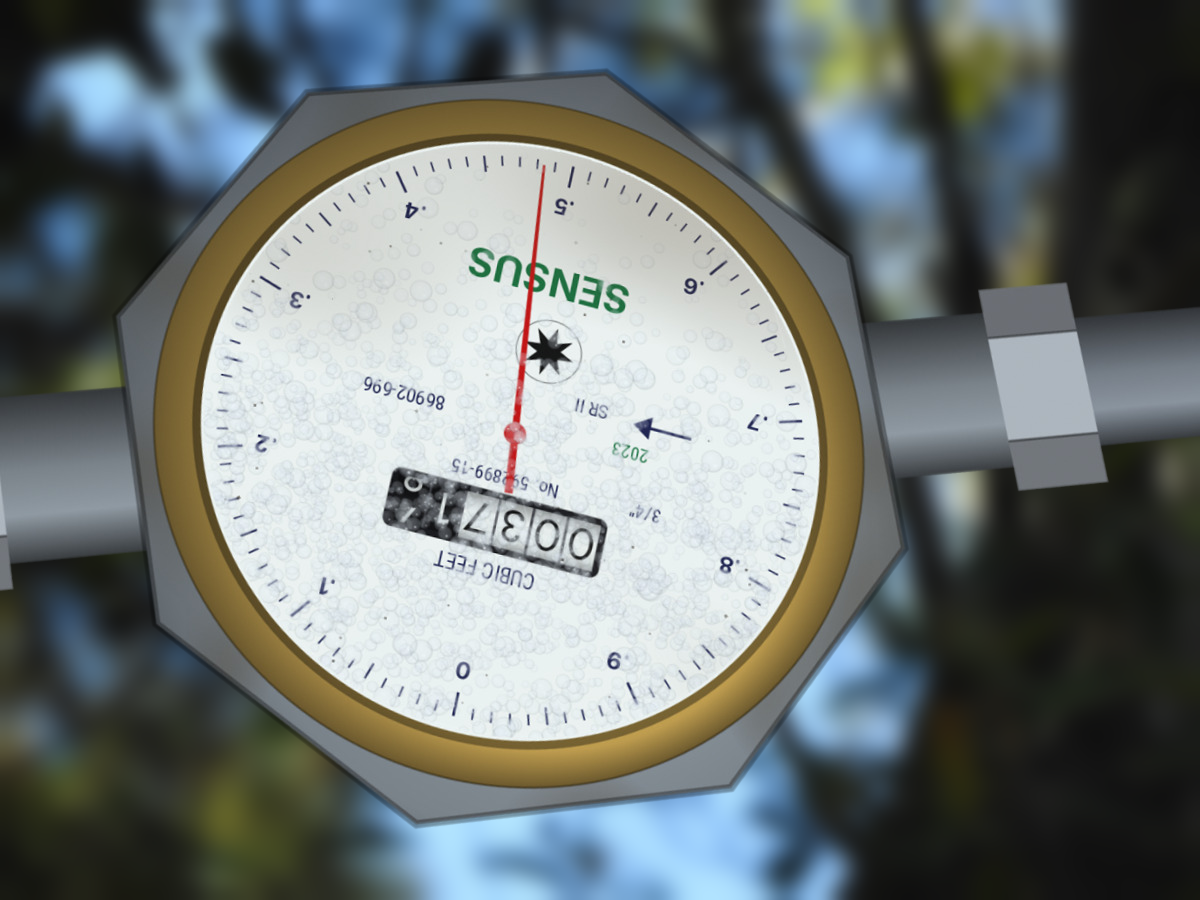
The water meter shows 3717.48 ft³
